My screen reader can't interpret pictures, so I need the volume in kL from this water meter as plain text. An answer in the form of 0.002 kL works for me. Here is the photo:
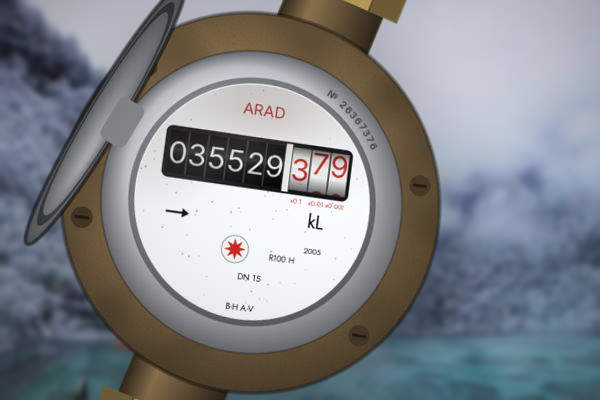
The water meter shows 35529.379 kL
